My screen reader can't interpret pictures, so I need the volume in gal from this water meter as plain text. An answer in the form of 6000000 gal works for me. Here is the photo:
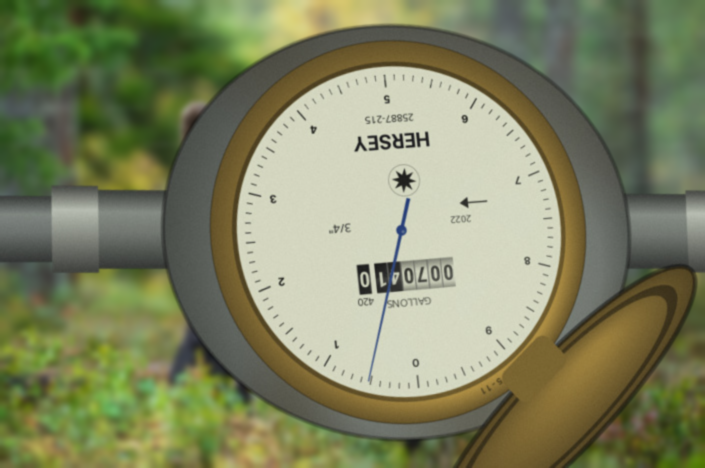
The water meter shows 70410.5 gal
